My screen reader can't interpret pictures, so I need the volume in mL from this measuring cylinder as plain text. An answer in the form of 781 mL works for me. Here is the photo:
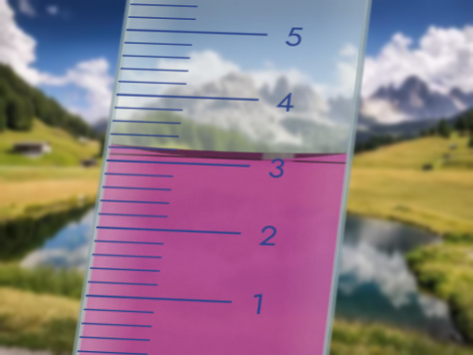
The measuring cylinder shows 3.1 mL
